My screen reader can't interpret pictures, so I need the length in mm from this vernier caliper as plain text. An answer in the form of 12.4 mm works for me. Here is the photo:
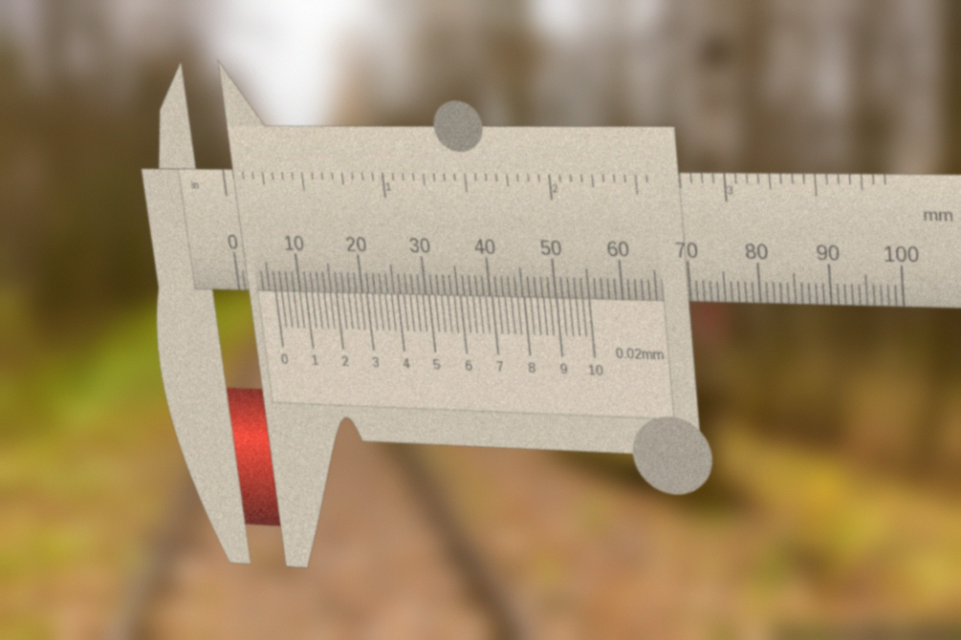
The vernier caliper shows 6.0 mm
